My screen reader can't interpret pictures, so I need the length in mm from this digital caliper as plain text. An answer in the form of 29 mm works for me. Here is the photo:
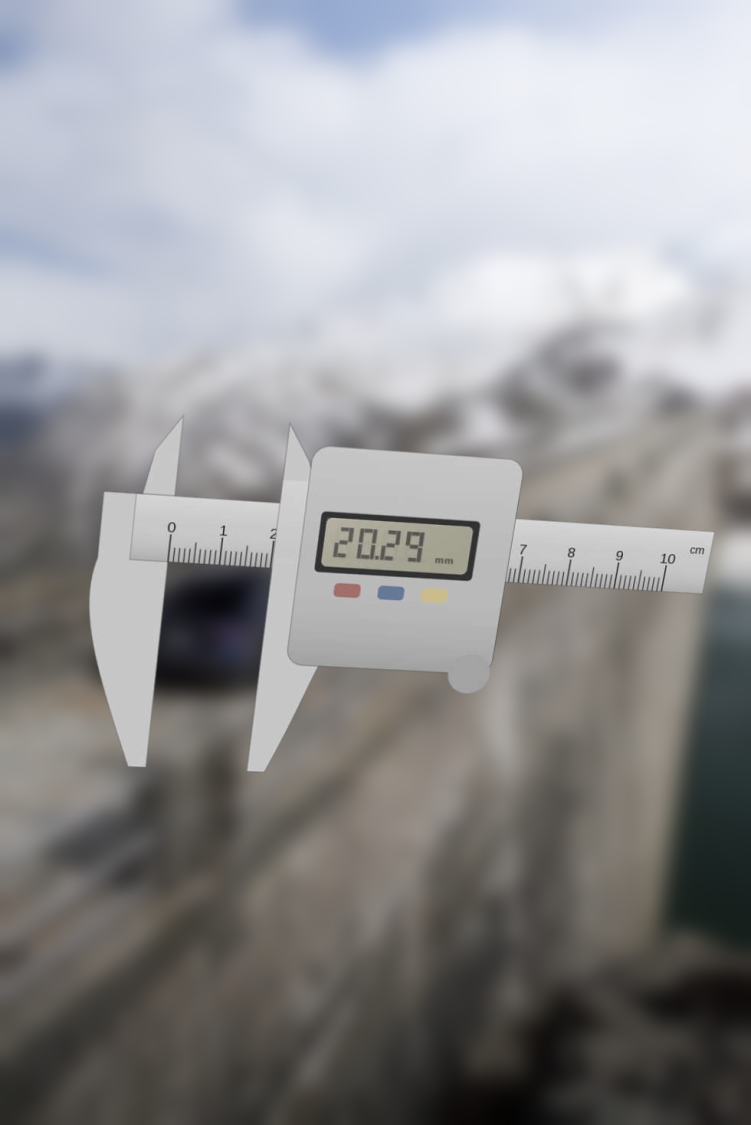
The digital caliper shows 20.29 mm
